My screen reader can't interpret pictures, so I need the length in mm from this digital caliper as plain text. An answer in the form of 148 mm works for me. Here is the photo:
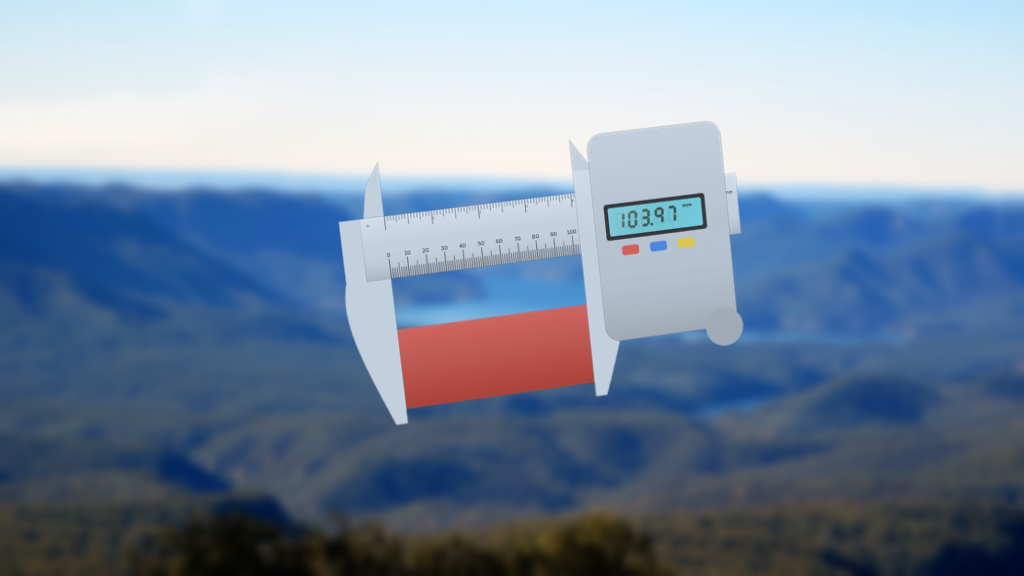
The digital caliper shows 103.97 mm
